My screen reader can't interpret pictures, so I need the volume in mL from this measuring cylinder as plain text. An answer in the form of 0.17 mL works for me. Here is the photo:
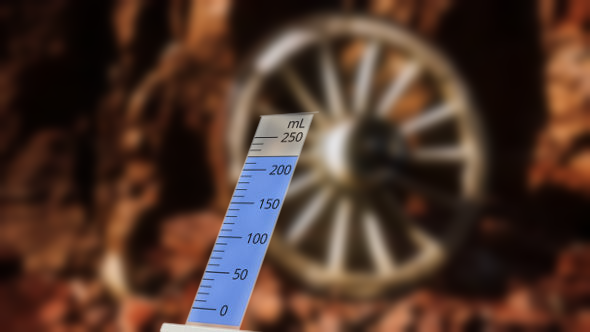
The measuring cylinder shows 220 mL
